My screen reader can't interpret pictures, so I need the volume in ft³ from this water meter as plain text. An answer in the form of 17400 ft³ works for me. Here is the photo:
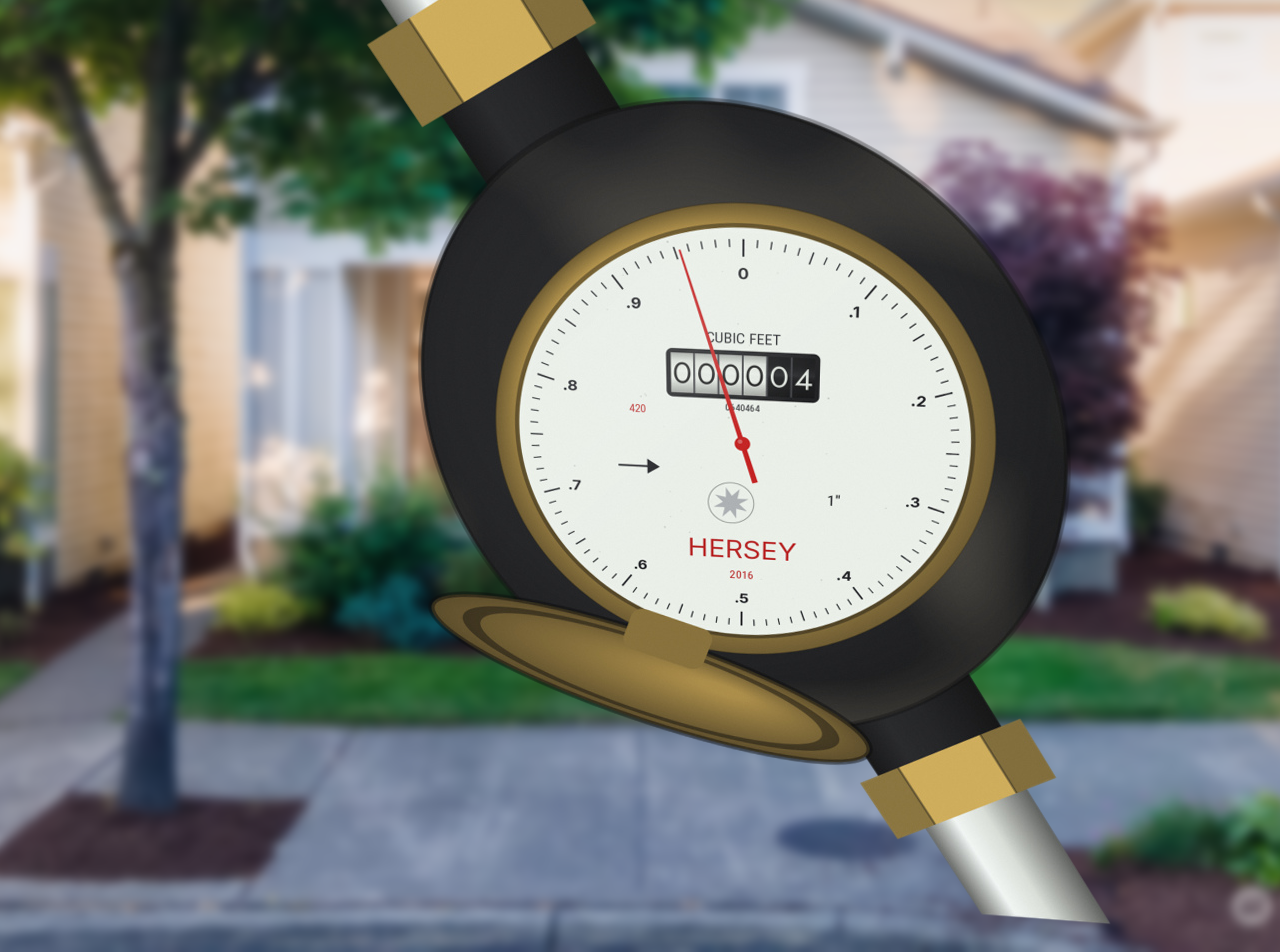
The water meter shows 3.95 ft³
